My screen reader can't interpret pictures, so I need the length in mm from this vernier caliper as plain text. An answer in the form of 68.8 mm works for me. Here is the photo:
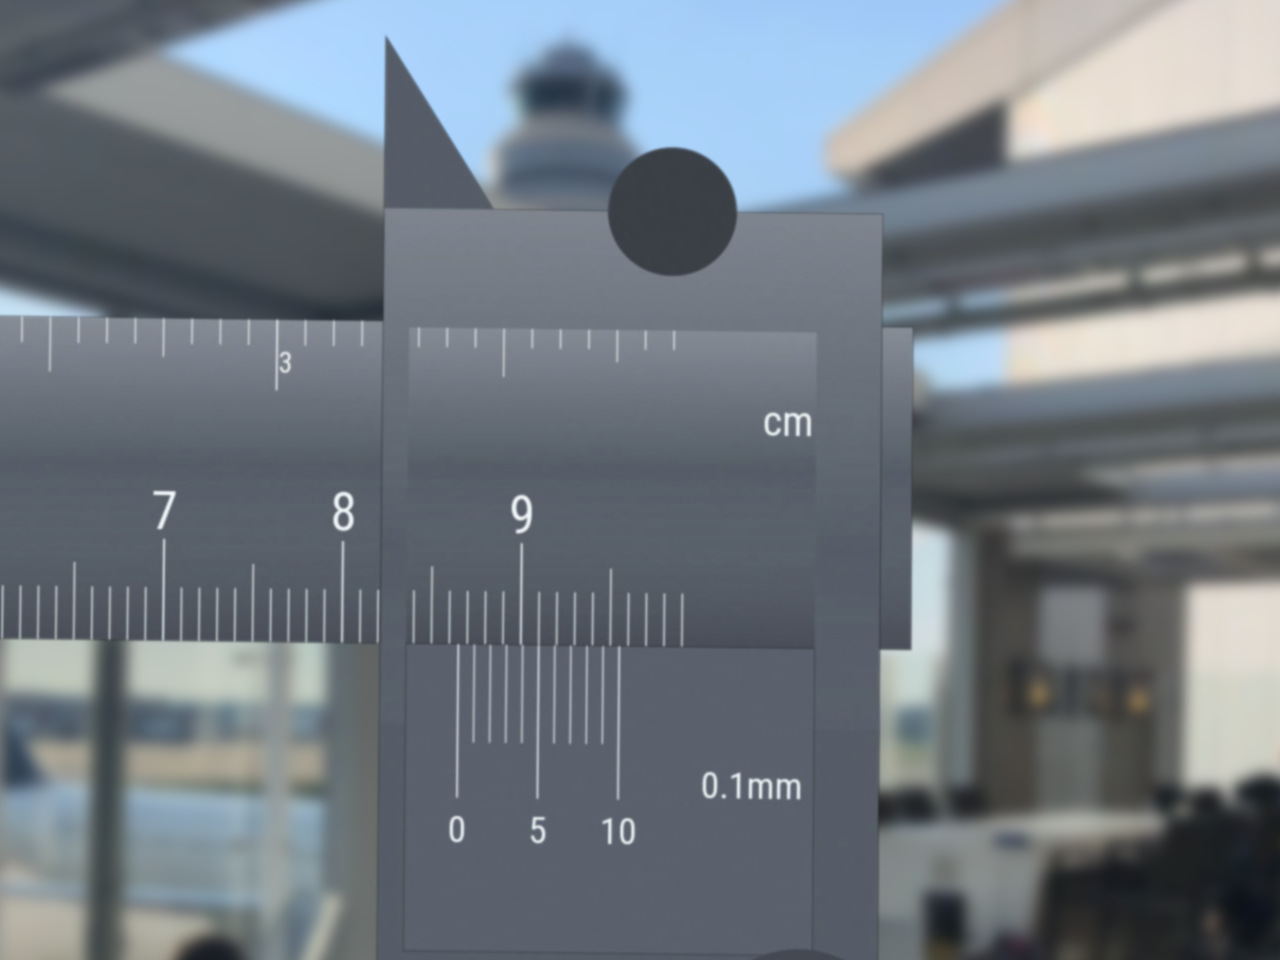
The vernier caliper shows 86.5 mm
